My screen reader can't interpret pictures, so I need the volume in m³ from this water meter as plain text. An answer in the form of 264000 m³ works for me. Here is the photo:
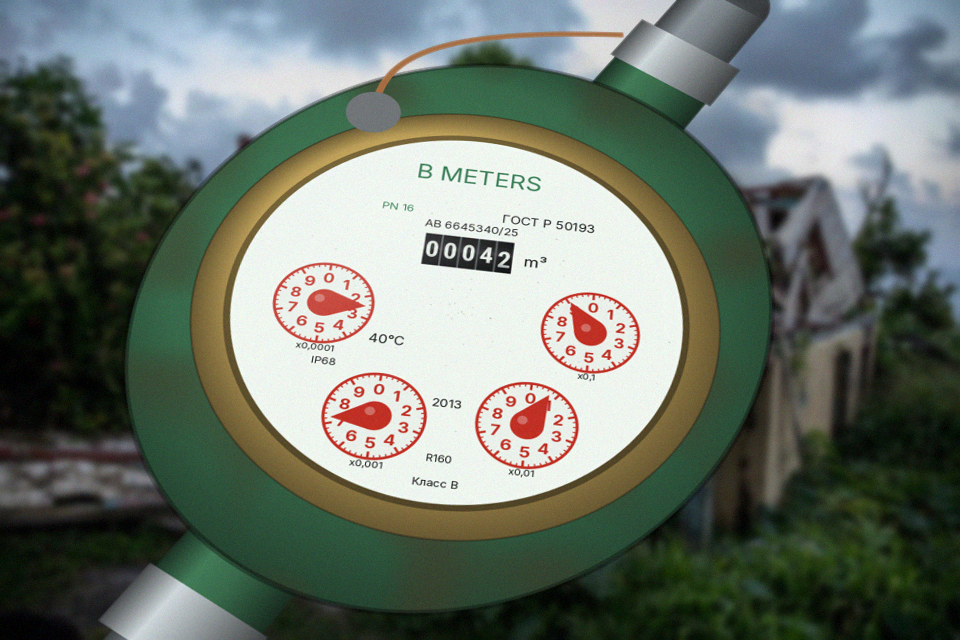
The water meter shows 41.9072 m³
